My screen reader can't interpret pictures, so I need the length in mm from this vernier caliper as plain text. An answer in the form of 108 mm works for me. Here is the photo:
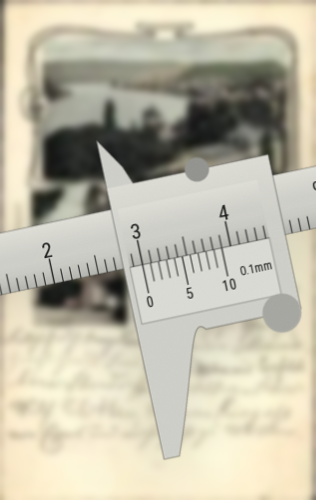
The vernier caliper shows 30.0 mm
